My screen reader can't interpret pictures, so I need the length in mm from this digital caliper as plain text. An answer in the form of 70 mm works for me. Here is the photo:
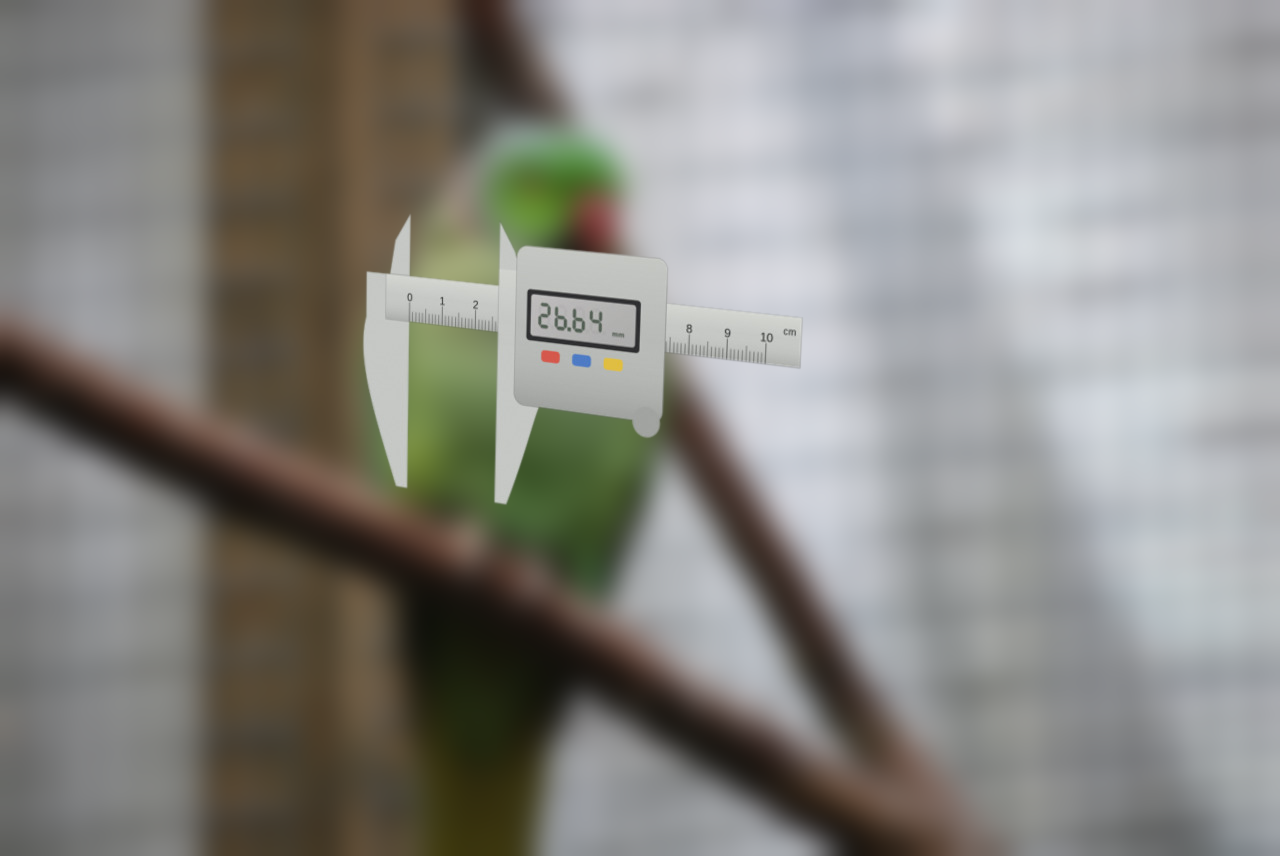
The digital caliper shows 26.64 mm
